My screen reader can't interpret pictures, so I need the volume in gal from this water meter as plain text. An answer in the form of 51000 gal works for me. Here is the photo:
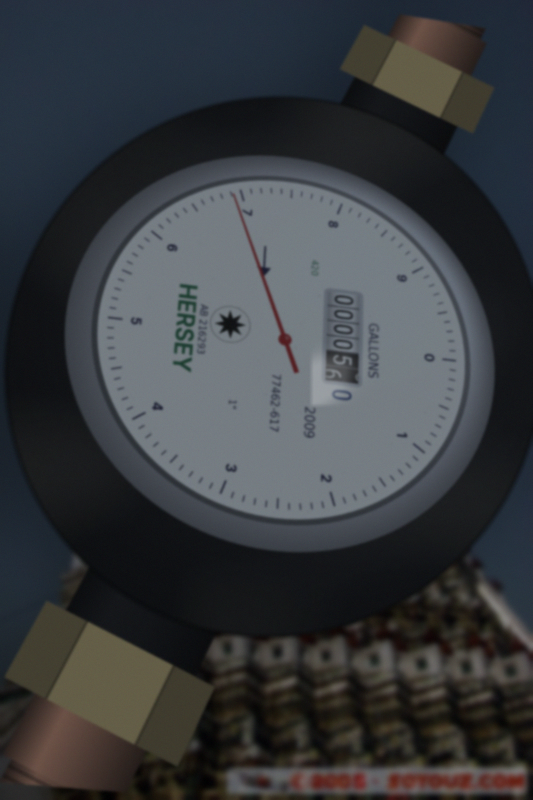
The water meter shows 556.9 gal
